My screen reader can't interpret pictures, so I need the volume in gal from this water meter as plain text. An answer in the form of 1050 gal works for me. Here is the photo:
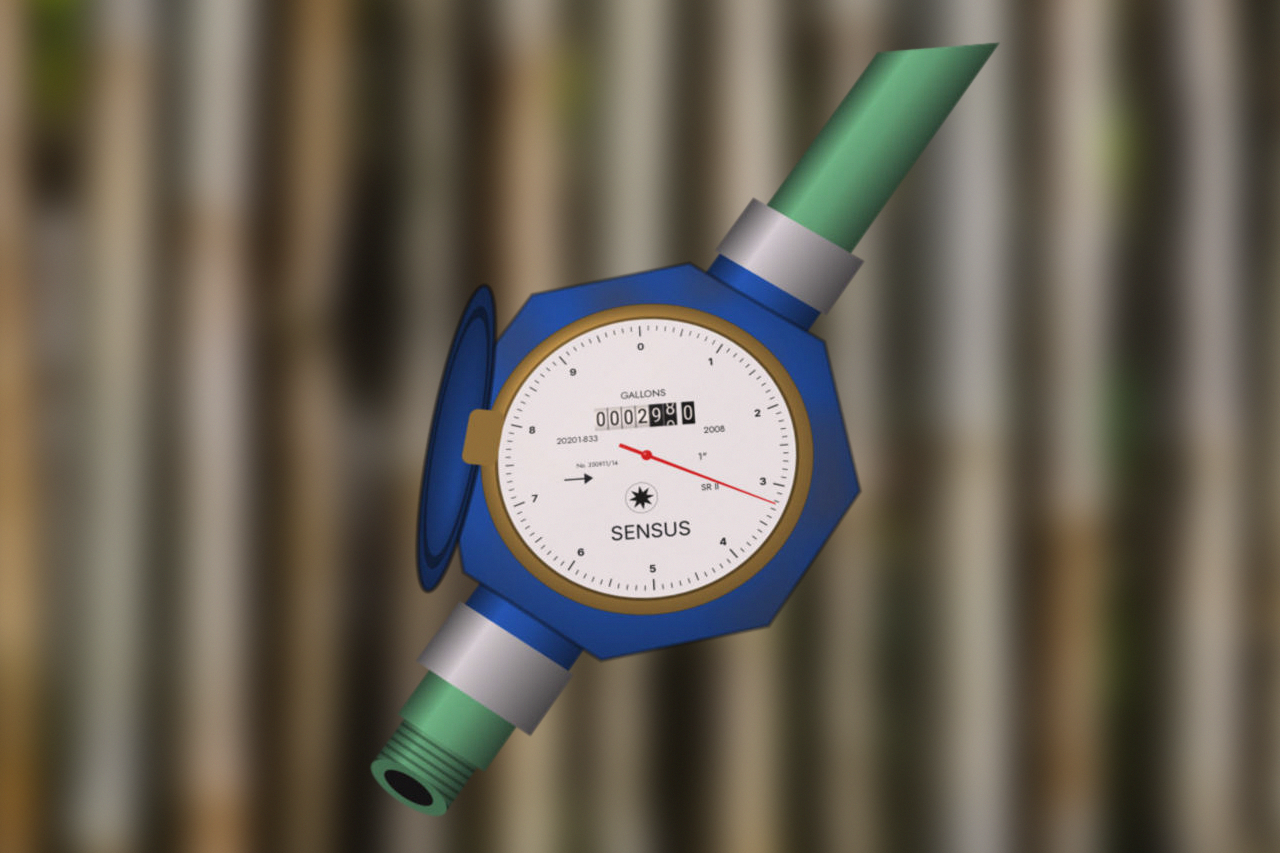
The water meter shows 2983.2 gal
